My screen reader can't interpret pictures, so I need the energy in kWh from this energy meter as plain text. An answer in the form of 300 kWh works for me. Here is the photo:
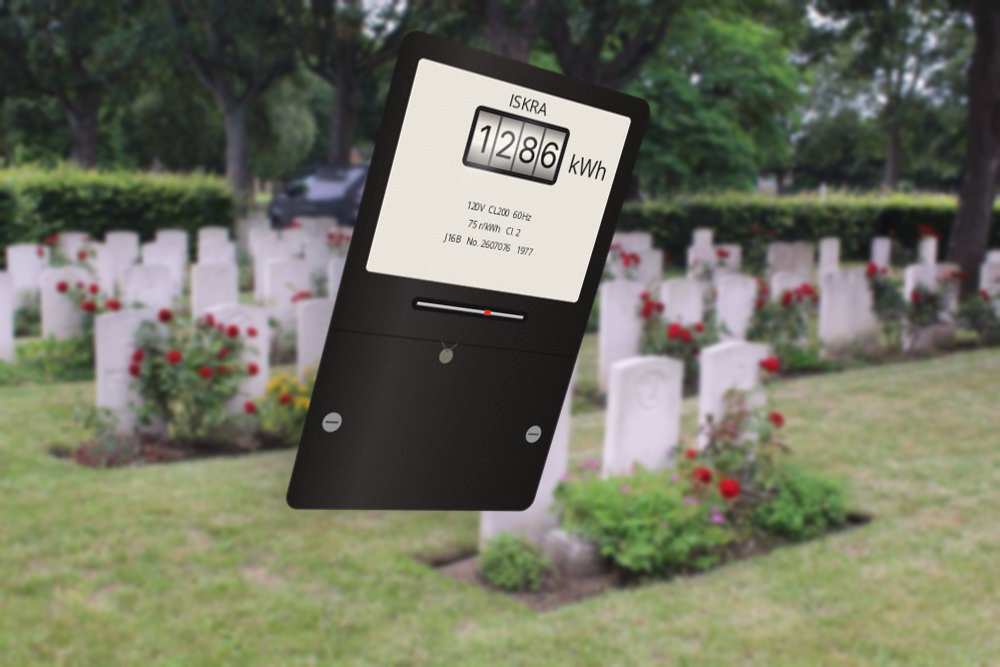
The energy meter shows 1286 kWh
